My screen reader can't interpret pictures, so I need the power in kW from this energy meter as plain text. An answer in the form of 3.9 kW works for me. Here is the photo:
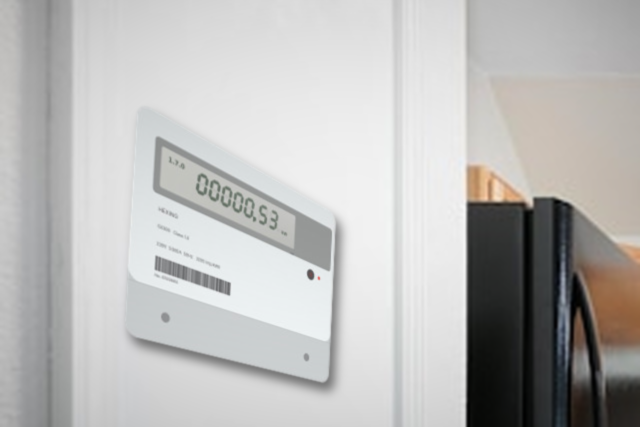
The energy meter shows 0.53 kW
